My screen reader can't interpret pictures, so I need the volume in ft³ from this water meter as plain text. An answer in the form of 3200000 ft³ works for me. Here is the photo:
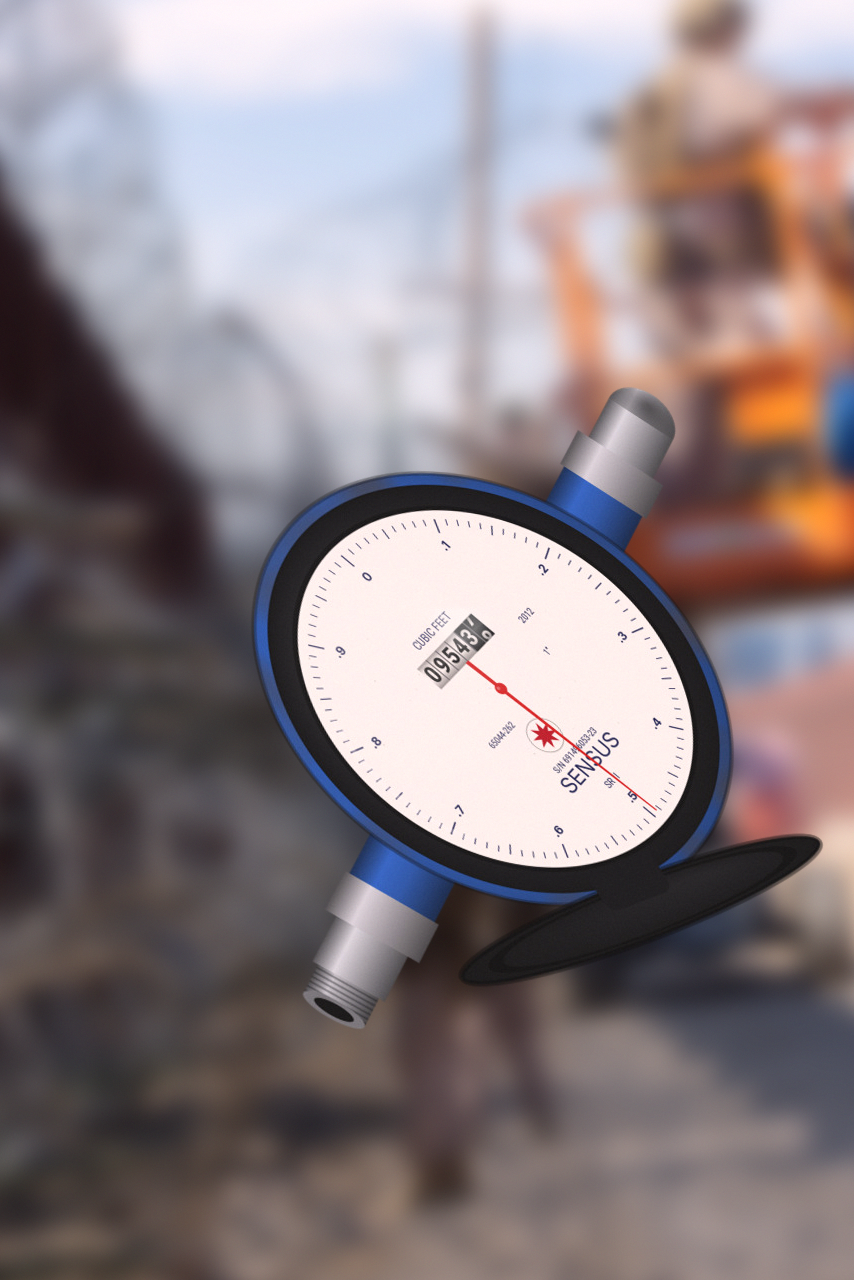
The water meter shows 95437.49 ft³
